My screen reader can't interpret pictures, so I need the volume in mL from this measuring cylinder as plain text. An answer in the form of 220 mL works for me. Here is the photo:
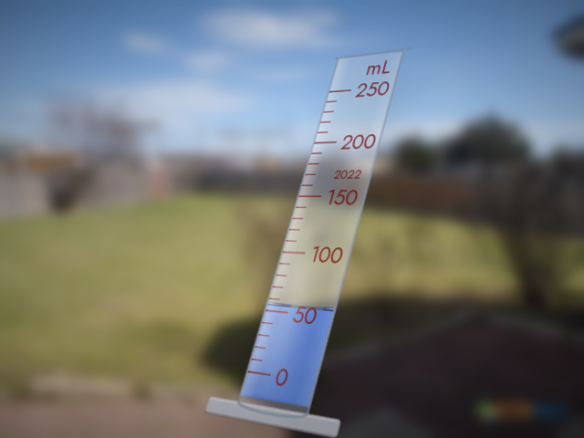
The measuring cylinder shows 55 mL
